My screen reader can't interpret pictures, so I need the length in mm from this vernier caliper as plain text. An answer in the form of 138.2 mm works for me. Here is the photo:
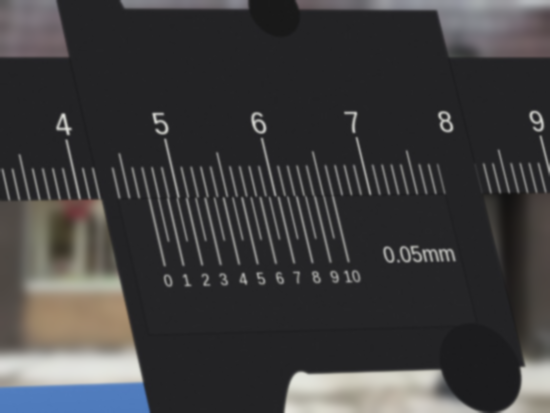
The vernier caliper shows 47.0 mm
